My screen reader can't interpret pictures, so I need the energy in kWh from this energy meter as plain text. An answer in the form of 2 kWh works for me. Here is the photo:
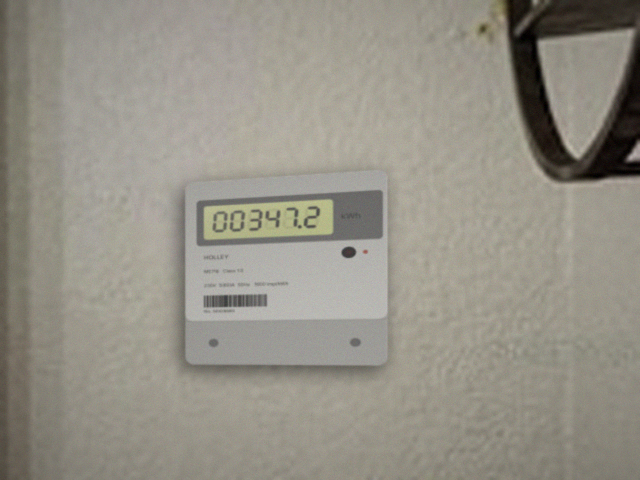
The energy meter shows 347.2 kWh
